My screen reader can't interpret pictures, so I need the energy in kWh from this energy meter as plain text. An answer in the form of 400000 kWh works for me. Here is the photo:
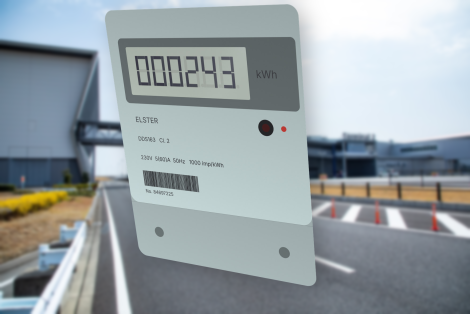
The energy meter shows 243 kWh
